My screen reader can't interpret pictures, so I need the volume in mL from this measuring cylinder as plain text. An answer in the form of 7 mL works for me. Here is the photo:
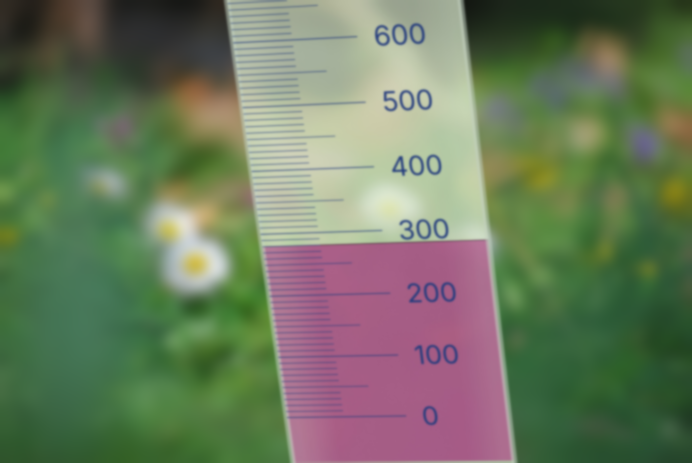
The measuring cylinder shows 280 mL
